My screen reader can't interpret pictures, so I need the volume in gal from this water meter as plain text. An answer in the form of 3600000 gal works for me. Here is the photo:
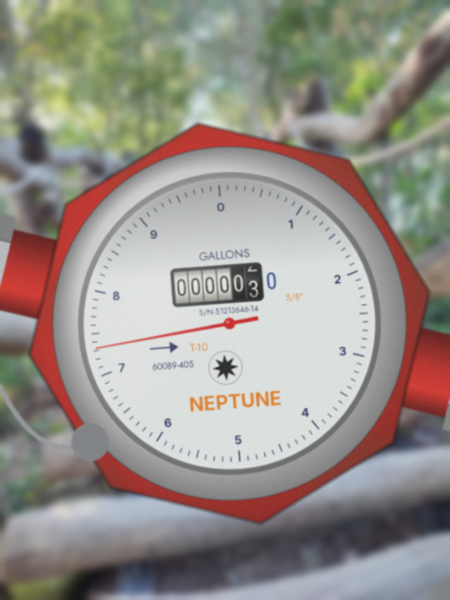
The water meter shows 27.3 gal
